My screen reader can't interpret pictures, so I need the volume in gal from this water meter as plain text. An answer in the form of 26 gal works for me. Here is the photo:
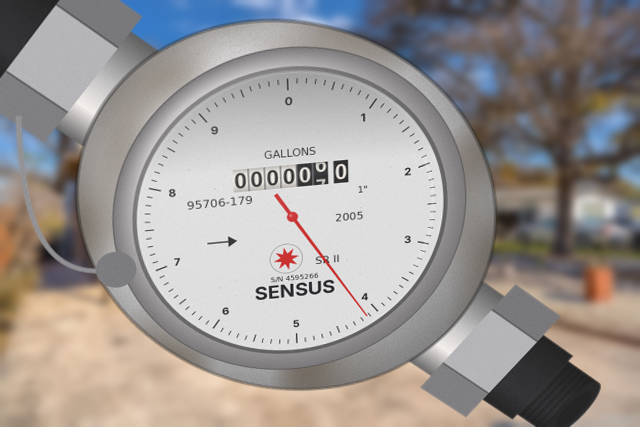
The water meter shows 64.1 gal
